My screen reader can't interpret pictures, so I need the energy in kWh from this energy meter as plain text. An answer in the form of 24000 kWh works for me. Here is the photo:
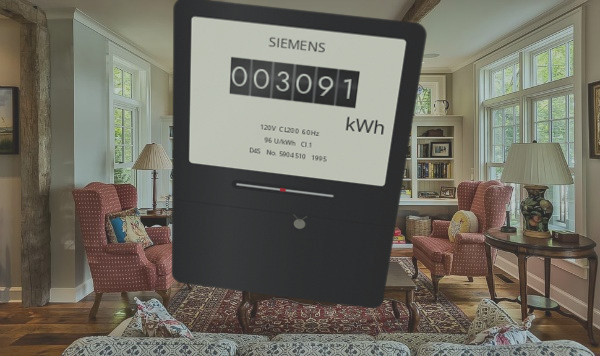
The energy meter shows 3091 kWh
